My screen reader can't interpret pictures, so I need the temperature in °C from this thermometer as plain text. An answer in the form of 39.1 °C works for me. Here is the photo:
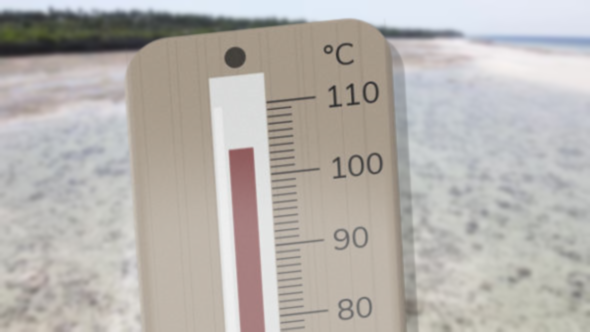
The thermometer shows 104 °C
